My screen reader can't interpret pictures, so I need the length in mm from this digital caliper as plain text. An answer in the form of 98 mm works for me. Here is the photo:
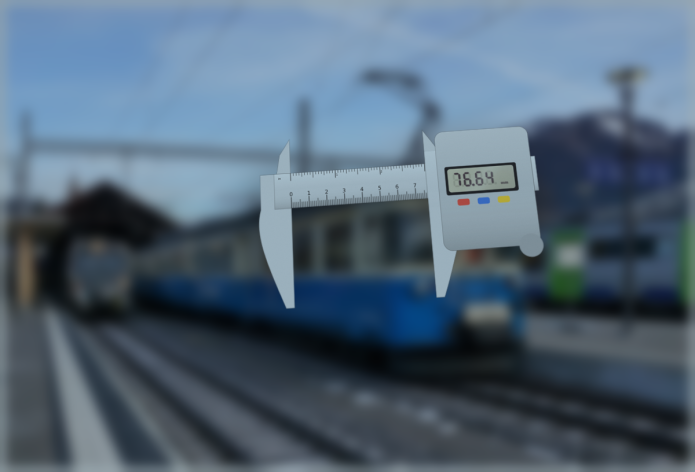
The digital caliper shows 76.64 mm
